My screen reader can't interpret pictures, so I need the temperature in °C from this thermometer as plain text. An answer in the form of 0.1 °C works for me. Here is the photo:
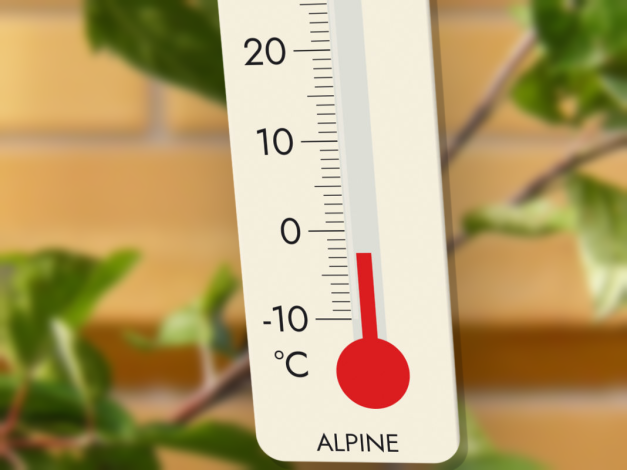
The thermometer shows -2.5 °C
